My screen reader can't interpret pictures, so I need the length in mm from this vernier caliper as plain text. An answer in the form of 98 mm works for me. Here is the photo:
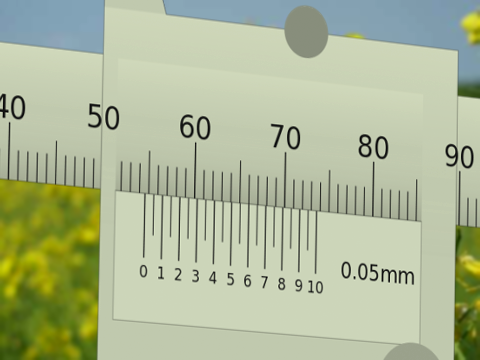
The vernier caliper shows 54.6 mm
